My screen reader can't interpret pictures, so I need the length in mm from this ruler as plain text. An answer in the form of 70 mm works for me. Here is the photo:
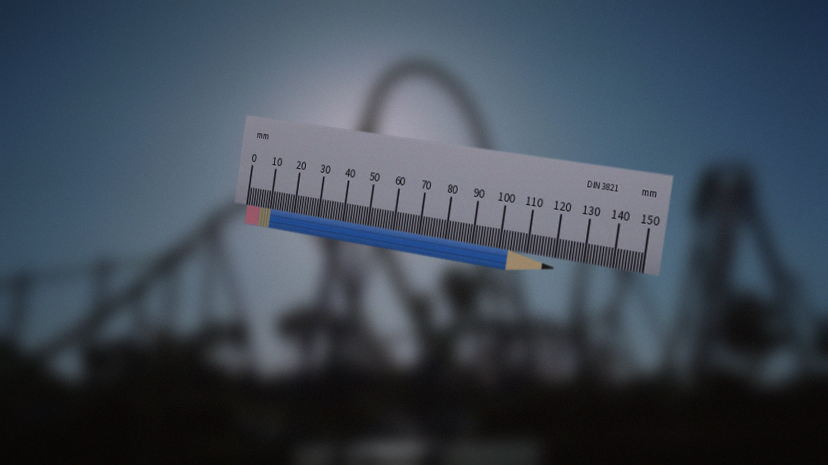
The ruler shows 120 mm
